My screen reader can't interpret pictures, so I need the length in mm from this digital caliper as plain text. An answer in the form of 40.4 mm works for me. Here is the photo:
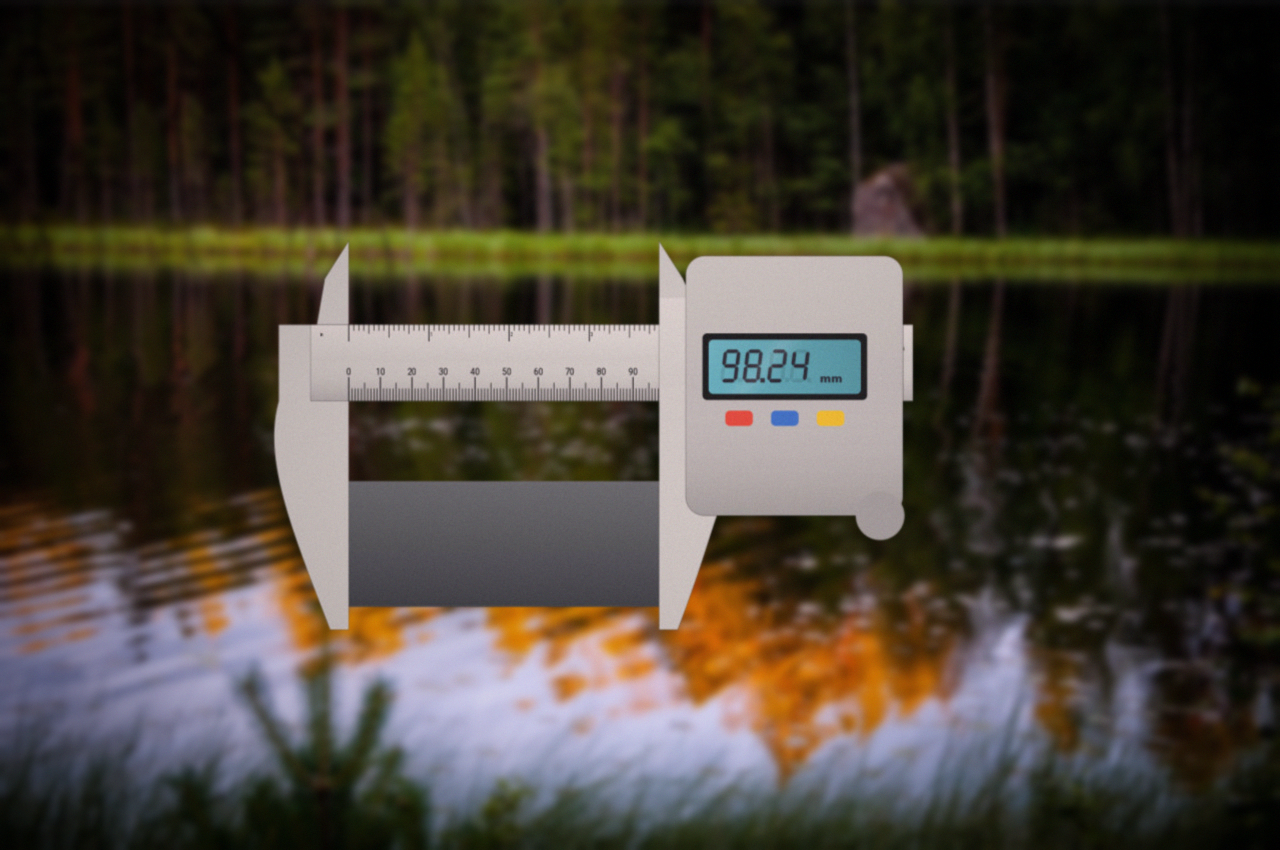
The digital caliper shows 98.24 mm
